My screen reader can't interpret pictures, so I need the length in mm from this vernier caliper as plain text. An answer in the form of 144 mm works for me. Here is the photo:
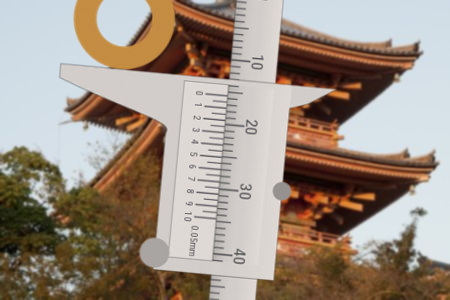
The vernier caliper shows 15.6 mm
